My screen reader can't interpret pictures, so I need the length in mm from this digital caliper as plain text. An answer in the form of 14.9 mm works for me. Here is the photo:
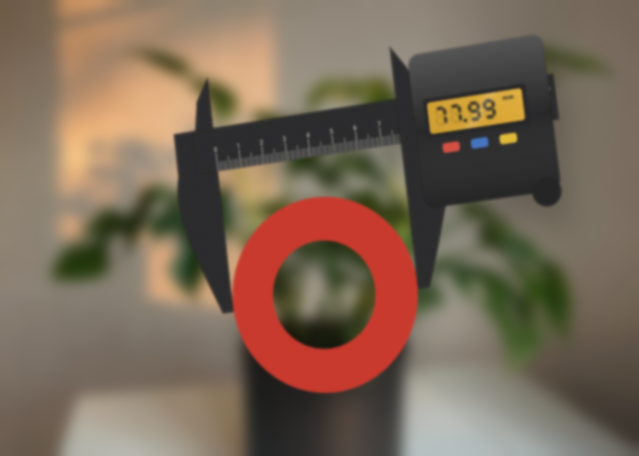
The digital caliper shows 77.99 mm
